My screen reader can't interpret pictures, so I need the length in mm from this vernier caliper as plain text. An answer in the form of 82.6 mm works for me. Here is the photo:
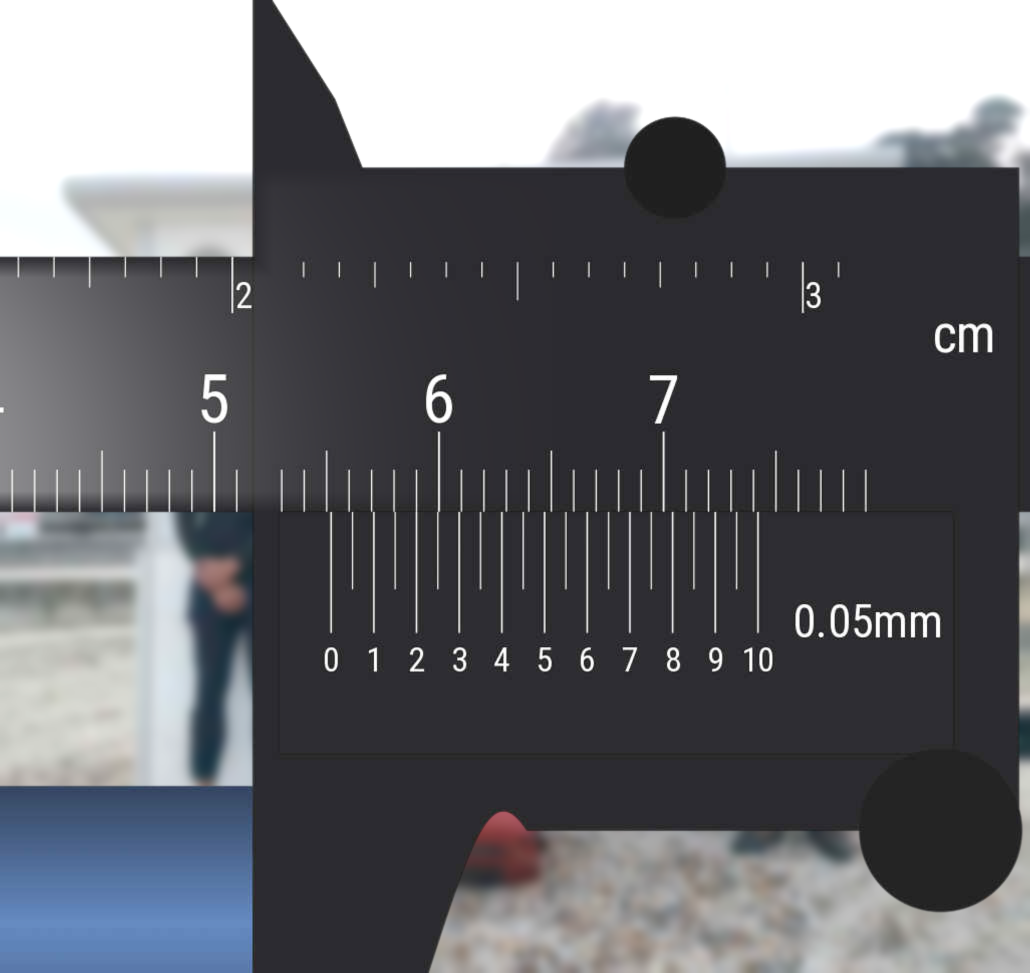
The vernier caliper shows 55.2 mm
